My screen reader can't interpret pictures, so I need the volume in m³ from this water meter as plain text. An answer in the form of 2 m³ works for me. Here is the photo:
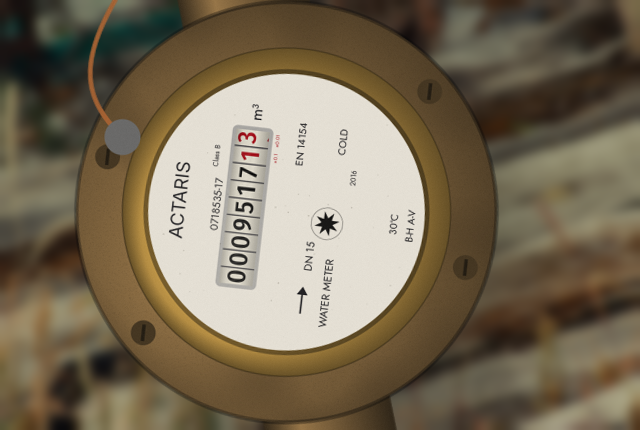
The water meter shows 9517.13 m³
